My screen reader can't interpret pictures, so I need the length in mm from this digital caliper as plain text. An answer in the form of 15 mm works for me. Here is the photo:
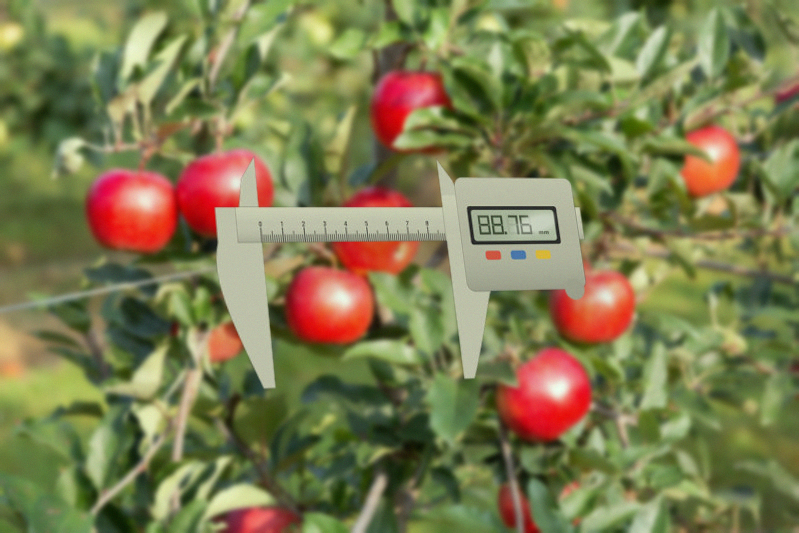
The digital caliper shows 88.76 mm
